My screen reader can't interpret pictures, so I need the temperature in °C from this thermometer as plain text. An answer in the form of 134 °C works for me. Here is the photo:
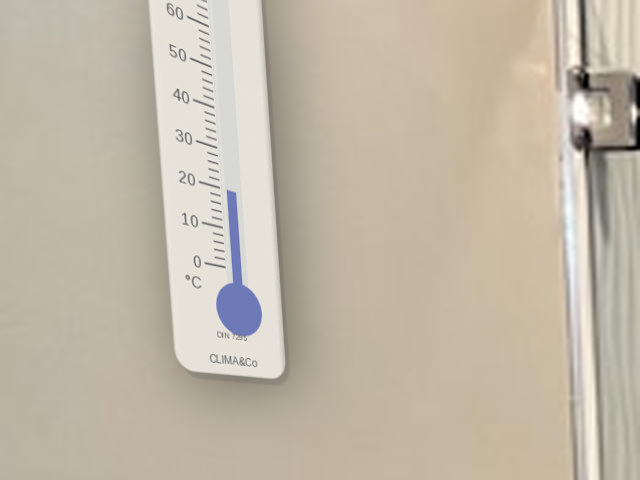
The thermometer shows 20 °C
